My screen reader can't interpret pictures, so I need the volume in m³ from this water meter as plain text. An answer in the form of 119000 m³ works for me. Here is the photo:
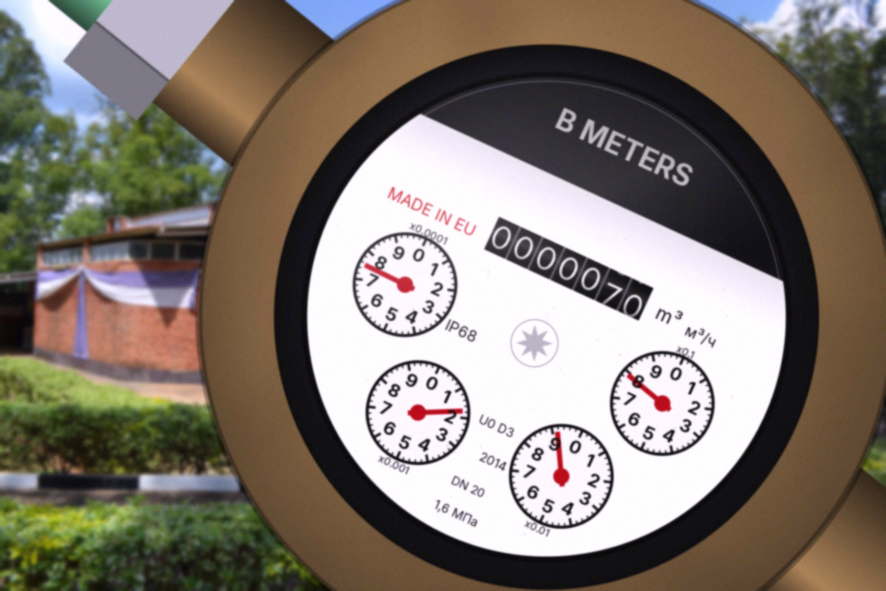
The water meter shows 69.7917 m³
